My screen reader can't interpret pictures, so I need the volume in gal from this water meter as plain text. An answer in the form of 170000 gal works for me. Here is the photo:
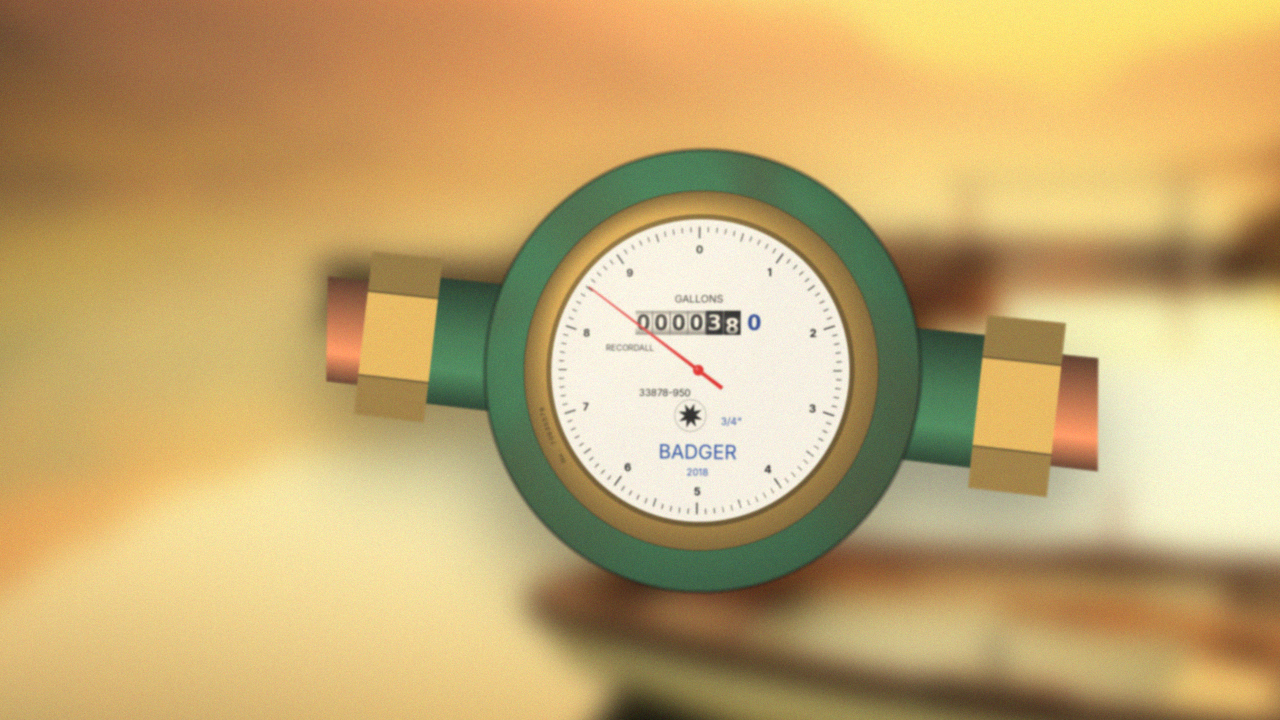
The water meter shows 378.5 gal
